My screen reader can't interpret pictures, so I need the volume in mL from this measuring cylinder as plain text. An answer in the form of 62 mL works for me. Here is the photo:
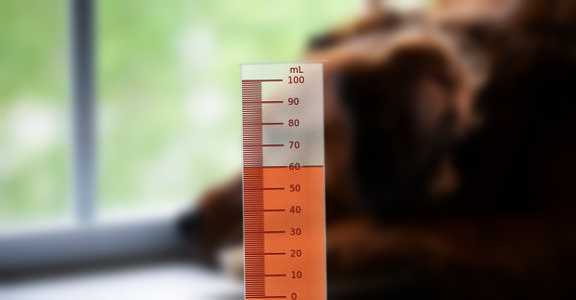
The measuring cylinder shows 60 mL
